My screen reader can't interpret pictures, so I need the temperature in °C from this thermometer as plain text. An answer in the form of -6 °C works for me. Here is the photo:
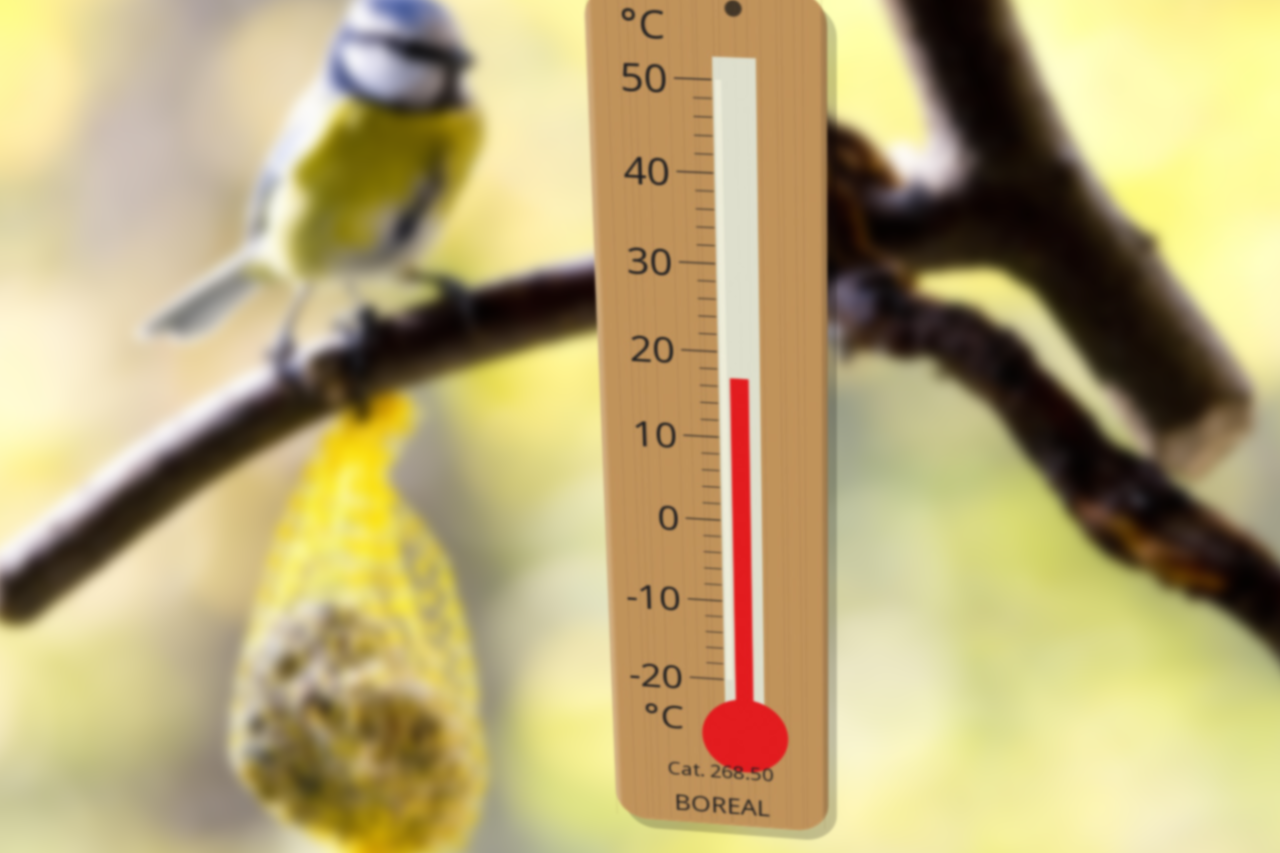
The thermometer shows 17 °C
